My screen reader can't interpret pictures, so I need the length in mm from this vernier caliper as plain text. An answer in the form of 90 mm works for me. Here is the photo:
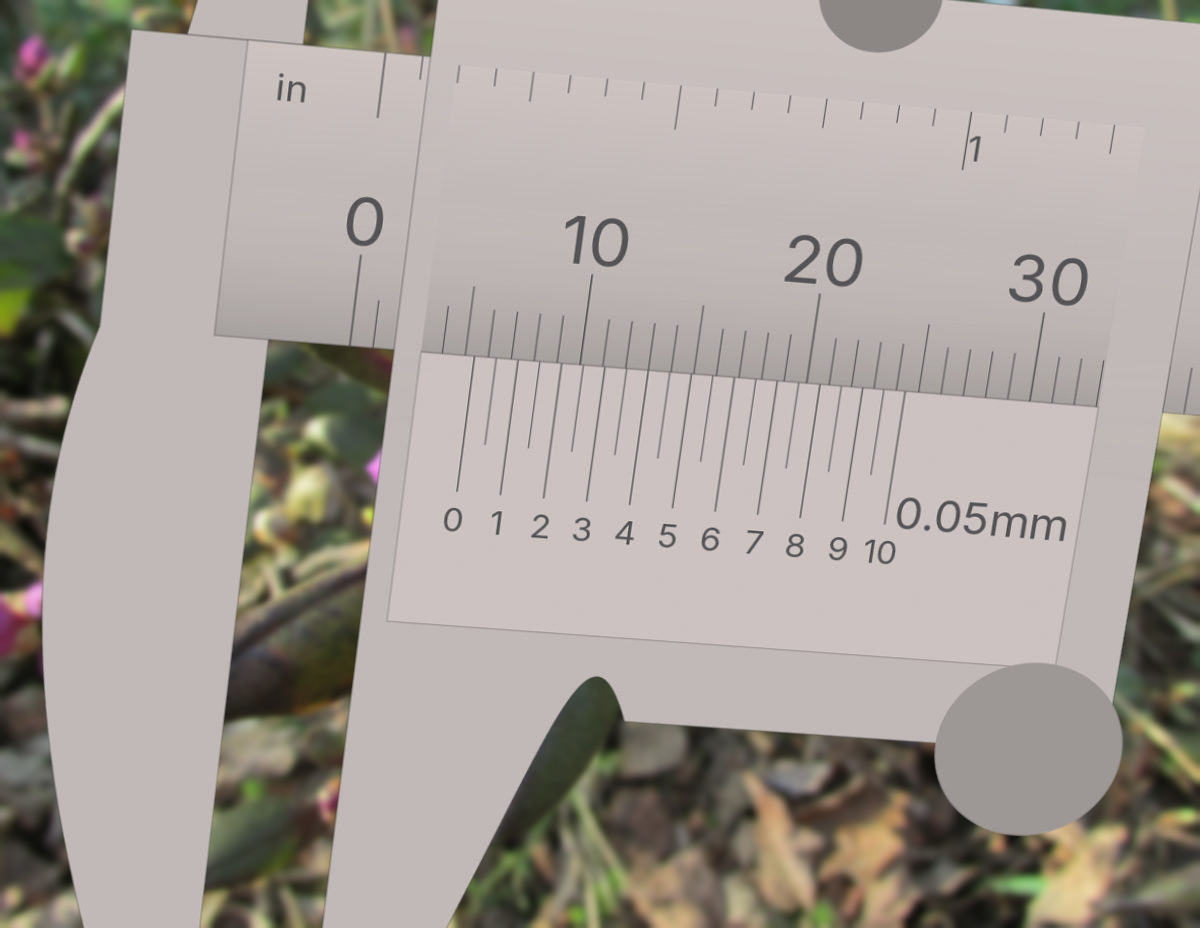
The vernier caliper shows 5.4 mm
